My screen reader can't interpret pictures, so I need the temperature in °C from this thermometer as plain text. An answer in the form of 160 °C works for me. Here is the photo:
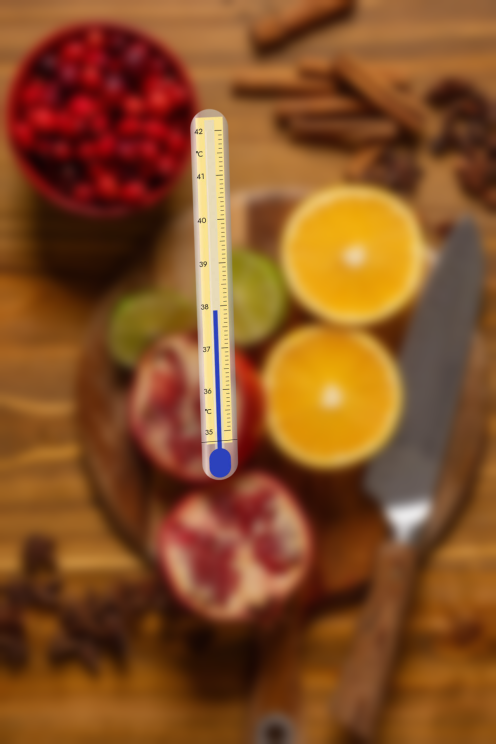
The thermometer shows 37.9 °C
